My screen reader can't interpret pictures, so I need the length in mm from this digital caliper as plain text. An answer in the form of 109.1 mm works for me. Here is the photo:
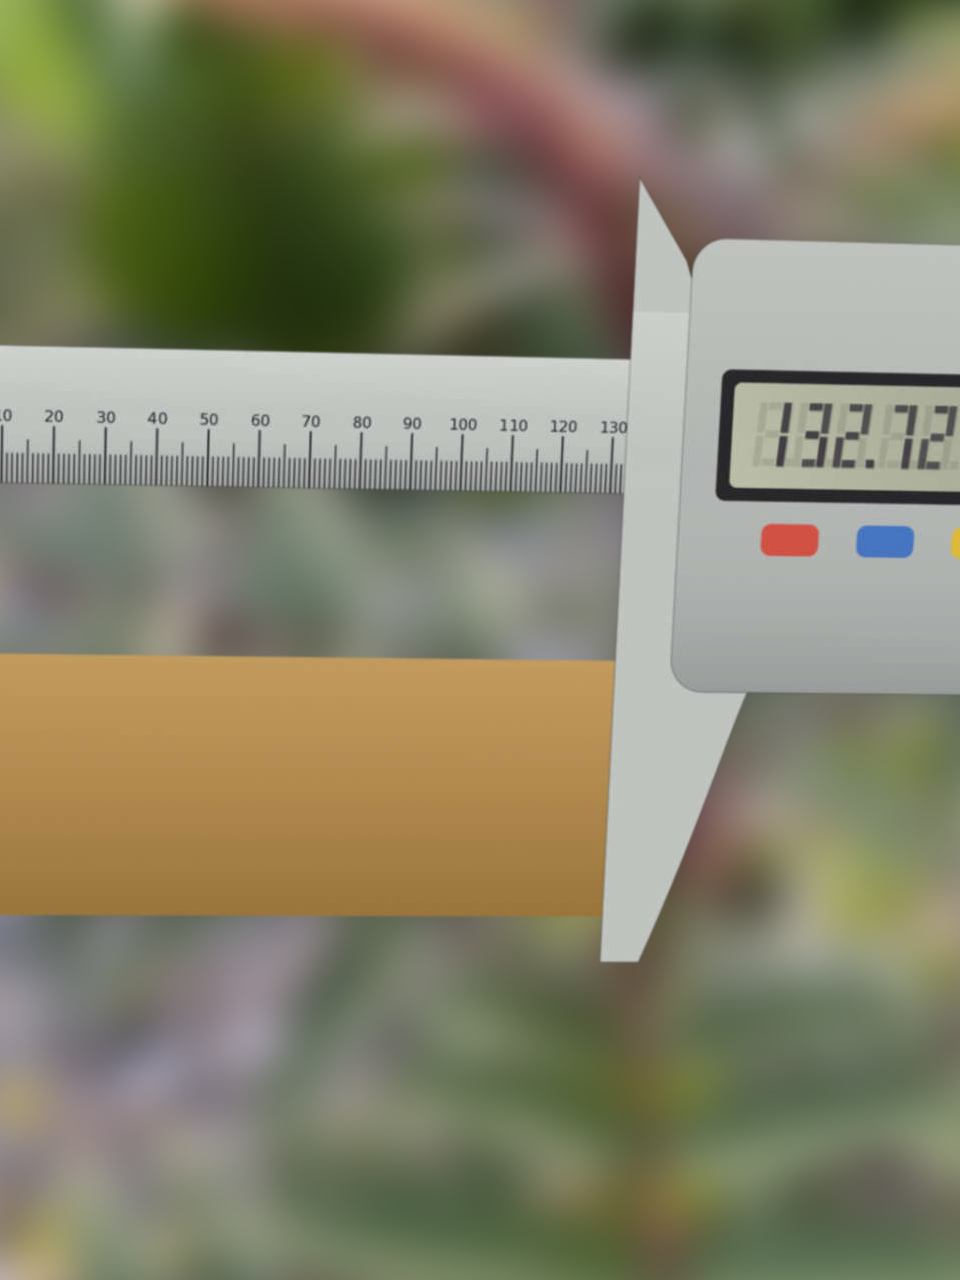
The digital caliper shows 132.72 mm
